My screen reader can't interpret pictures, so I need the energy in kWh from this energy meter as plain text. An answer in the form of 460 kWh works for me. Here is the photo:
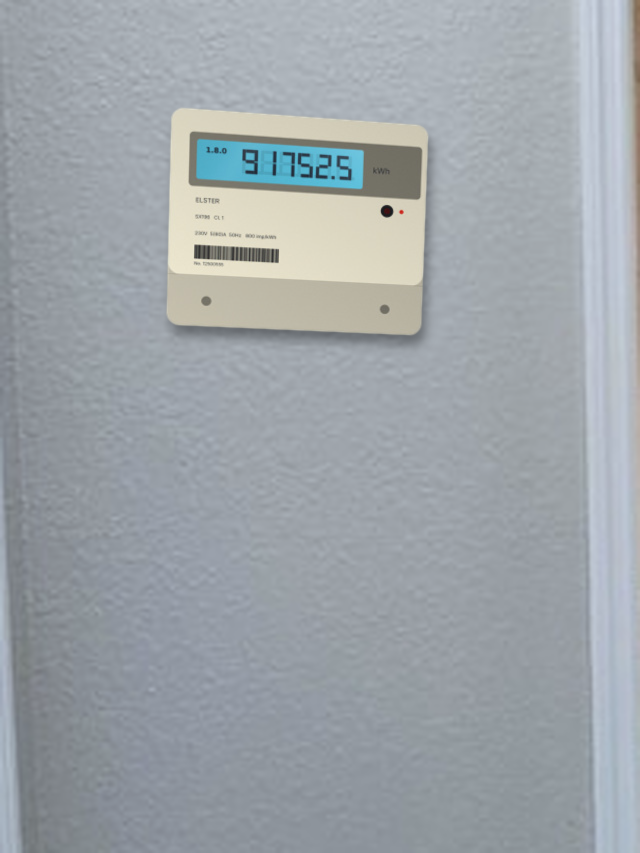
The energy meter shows 91752.5 kWh
